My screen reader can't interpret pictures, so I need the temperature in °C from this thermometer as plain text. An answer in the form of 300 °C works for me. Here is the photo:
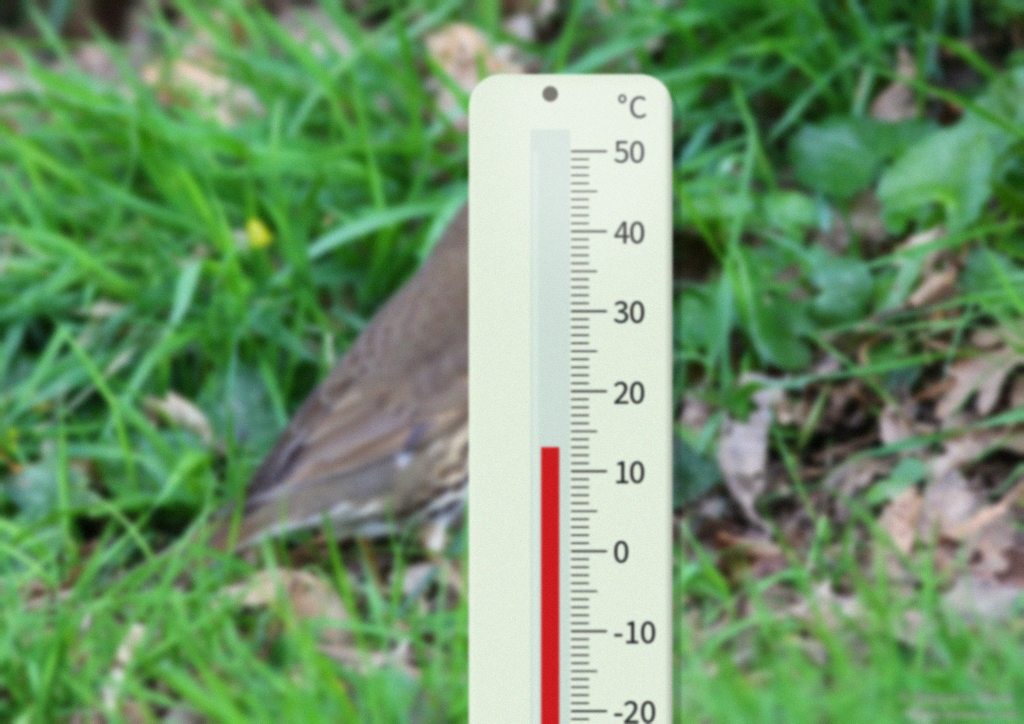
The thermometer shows 13 °C
